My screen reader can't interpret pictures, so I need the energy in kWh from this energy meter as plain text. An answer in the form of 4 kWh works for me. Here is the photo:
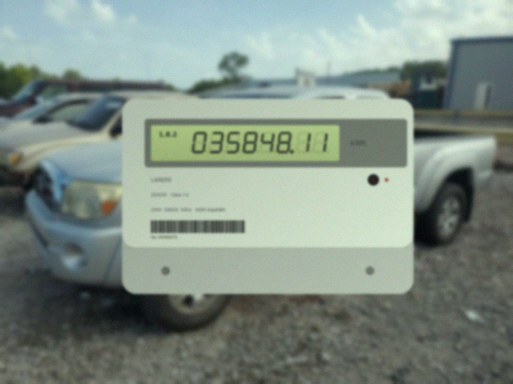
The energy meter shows 35848.11 kWh
